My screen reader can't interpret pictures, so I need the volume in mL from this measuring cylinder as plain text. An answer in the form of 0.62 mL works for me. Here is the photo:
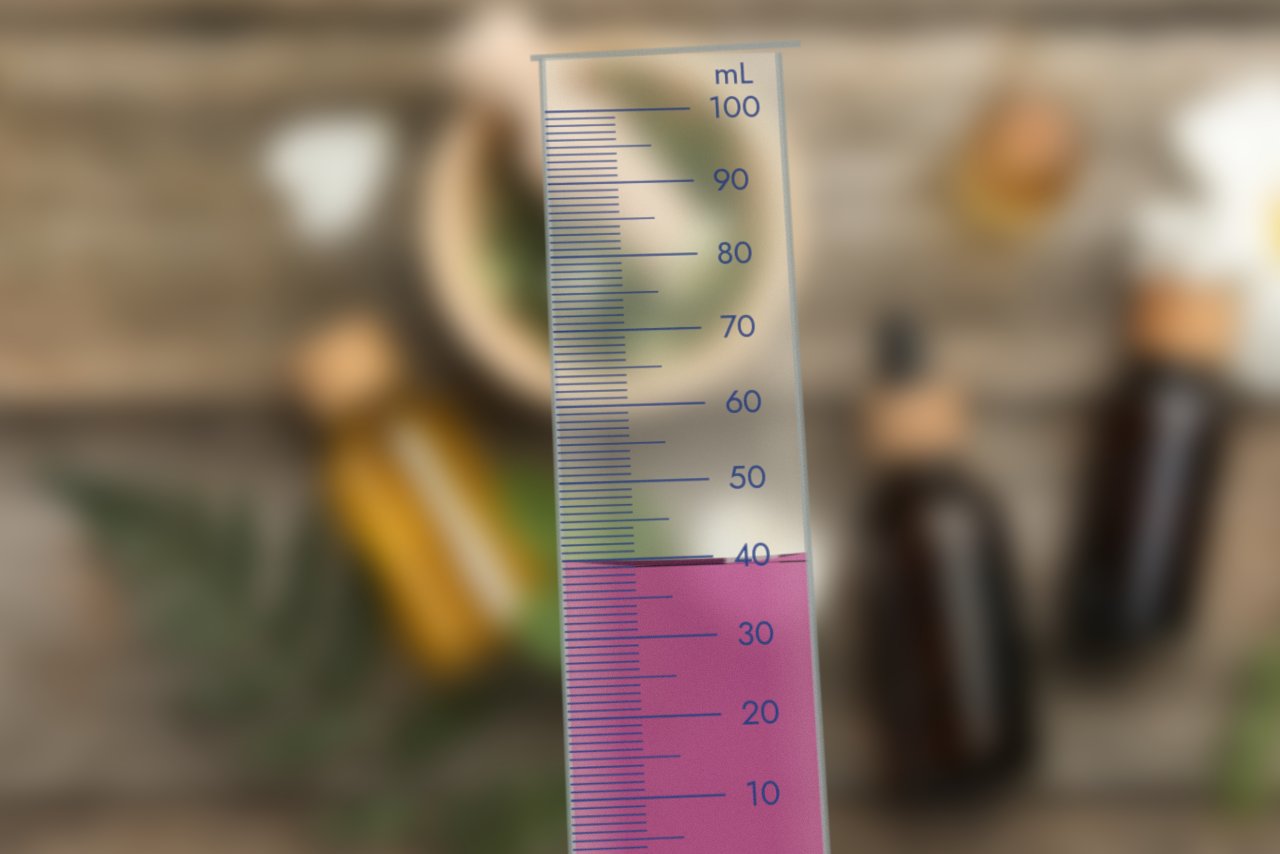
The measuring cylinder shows 39 mL
